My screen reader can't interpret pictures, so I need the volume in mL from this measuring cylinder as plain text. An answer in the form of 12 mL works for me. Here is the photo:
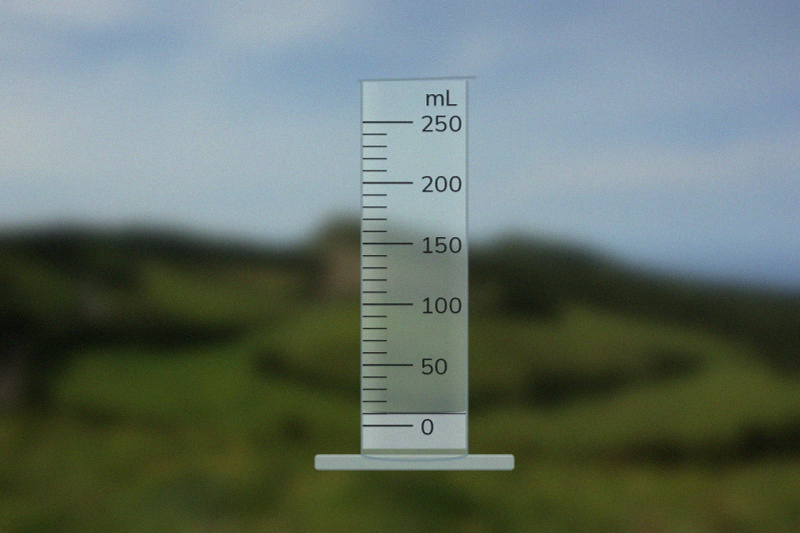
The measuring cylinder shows 10 mL
